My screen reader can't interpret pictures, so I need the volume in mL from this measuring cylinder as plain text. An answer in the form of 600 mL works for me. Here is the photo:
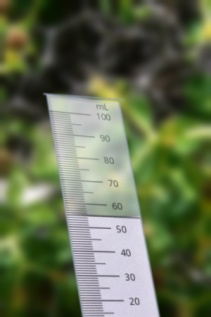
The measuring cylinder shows 55 mL
